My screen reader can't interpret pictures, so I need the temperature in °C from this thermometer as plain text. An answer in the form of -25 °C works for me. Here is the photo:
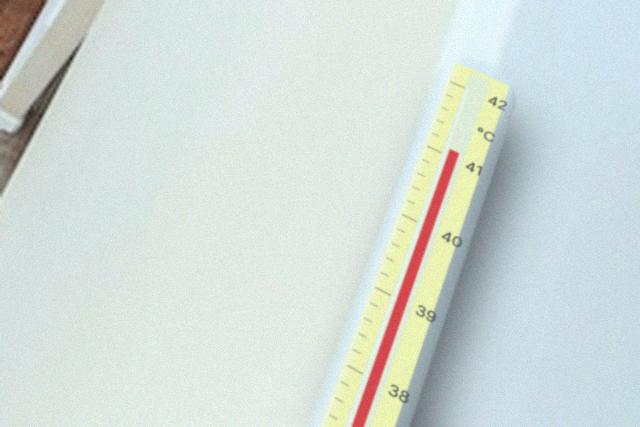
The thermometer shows 41.1 °C
